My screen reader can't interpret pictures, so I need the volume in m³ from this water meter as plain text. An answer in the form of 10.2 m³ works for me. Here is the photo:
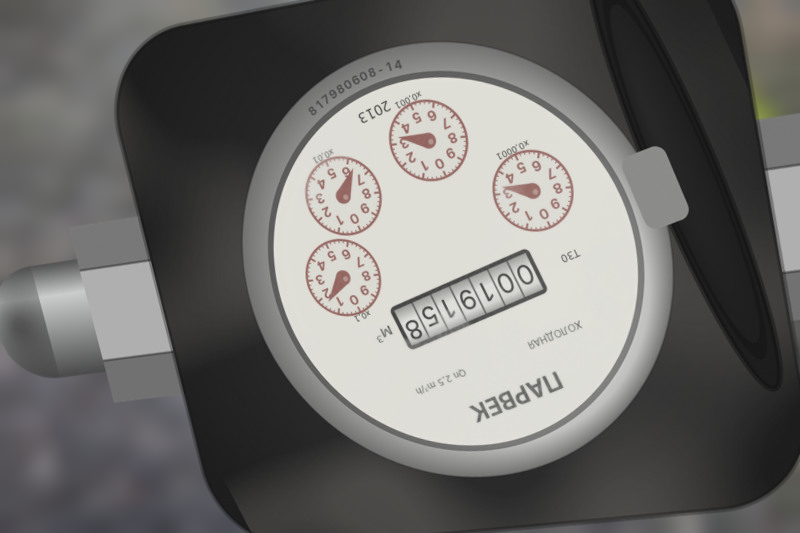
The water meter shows 19158.1633 m³
